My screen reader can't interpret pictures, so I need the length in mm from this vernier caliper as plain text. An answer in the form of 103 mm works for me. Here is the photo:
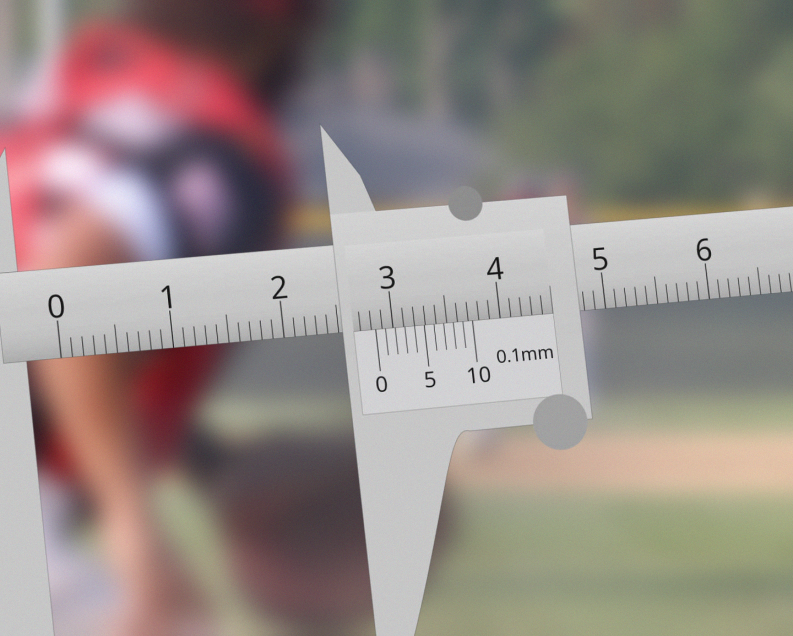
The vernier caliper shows 28.4 mm
